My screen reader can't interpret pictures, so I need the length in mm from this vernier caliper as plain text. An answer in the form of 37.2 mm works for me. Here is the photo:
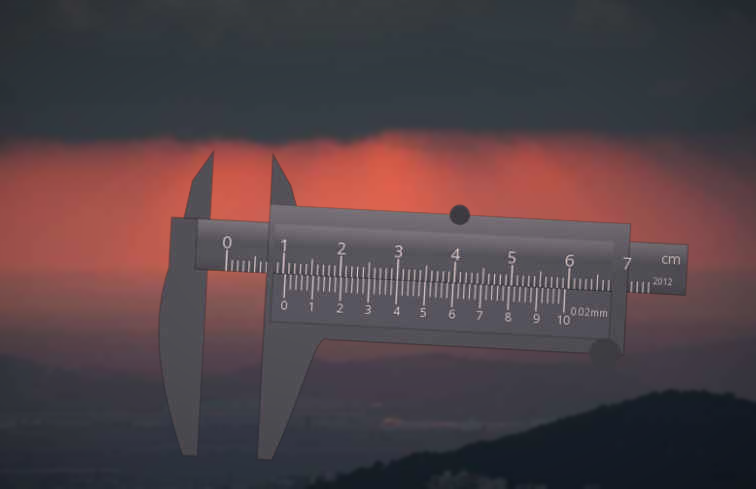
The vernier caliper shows 10.4 mm
